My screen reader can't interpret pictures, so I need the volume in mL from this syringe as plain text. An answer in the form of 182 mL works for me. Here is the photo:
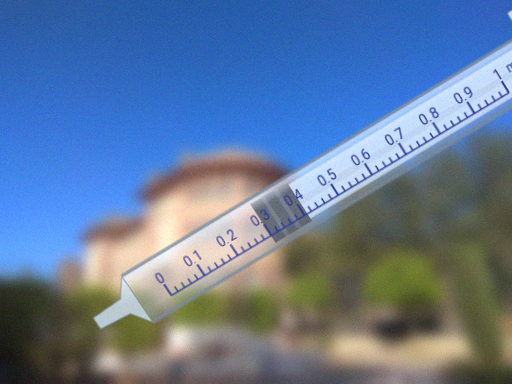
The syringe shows 0.3 mL
